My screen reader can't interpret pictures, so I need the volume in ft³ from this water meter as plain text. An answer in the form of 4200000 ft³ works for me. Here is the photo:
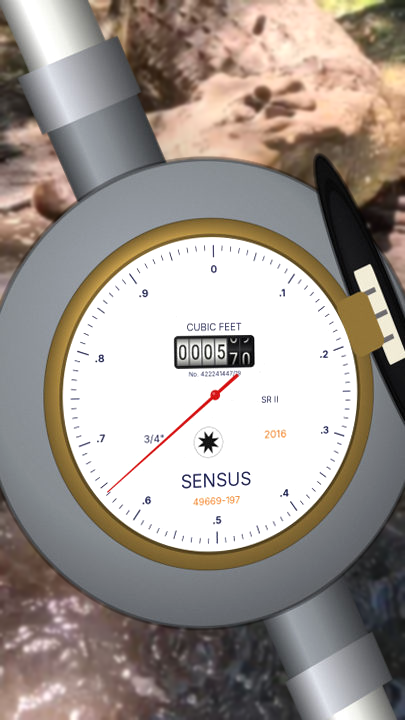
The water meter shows 569.64 ft³
